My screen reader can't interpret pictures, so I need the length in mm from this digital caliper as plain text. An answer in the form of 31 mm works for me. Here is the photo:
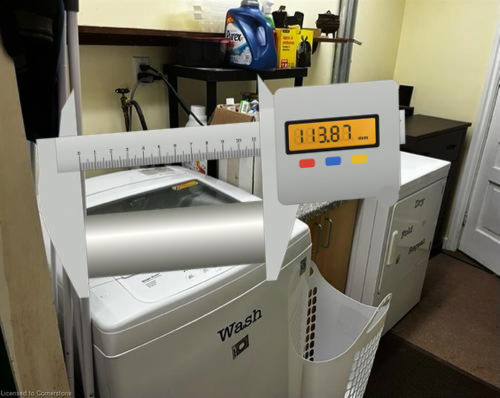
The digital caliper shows 113.87 mm
